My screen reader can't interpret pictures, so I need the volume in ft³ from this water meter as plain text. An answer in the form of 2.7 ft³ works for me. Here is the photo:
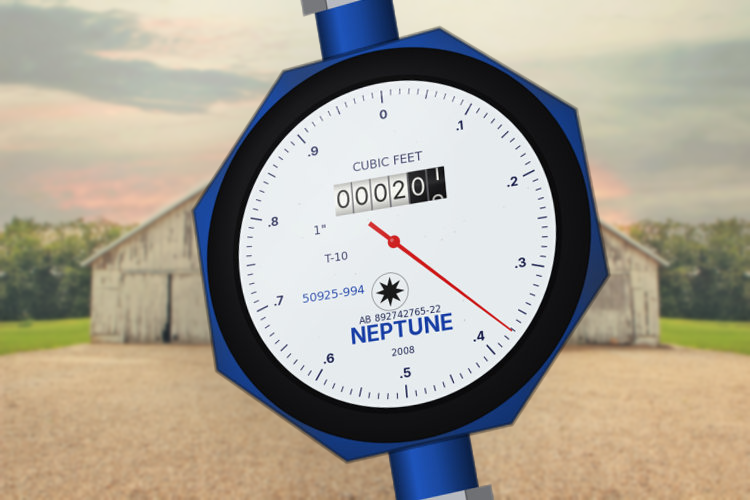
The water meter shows 201.37 ft³
